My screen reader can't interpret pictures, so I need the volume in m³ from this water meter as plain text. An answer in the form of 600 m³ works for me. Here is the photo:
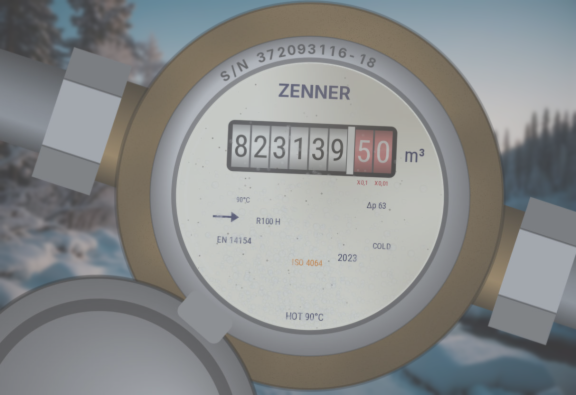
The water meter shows 823139.50 m³
